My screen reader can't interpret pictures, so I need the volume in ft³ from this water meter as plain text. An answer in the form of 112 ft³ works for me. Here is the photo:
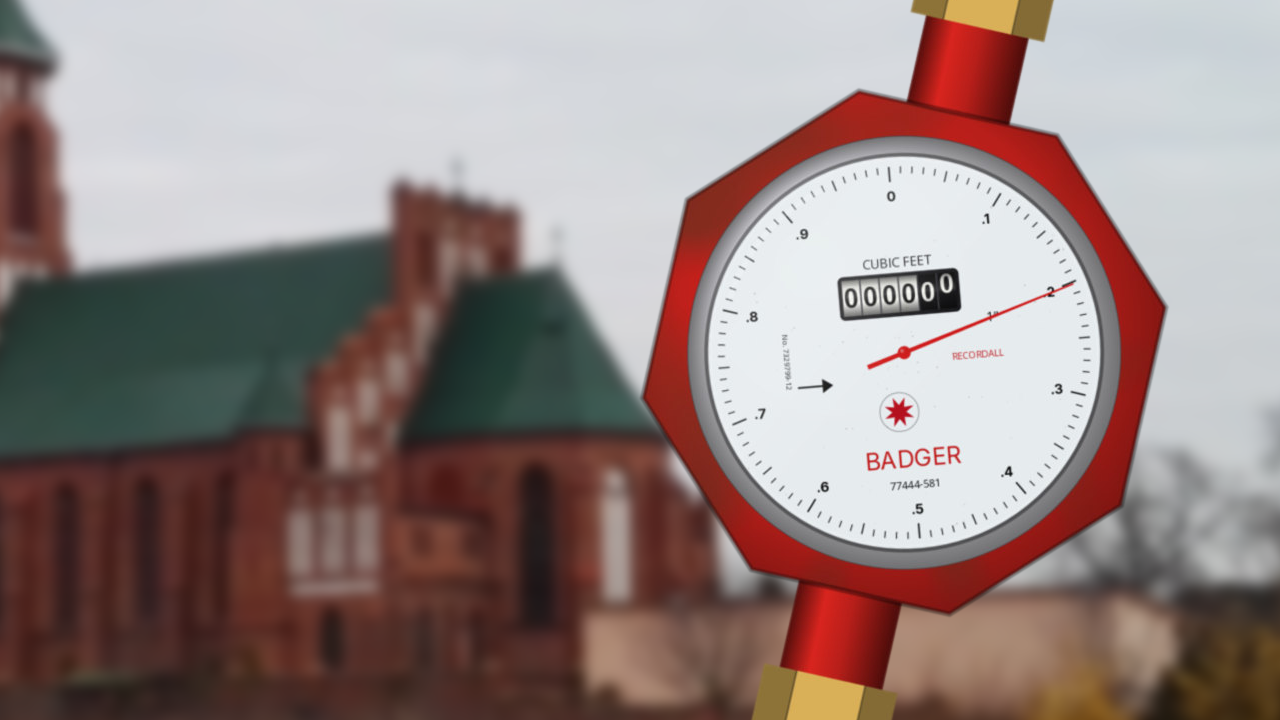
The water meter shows 0.20 ft³
